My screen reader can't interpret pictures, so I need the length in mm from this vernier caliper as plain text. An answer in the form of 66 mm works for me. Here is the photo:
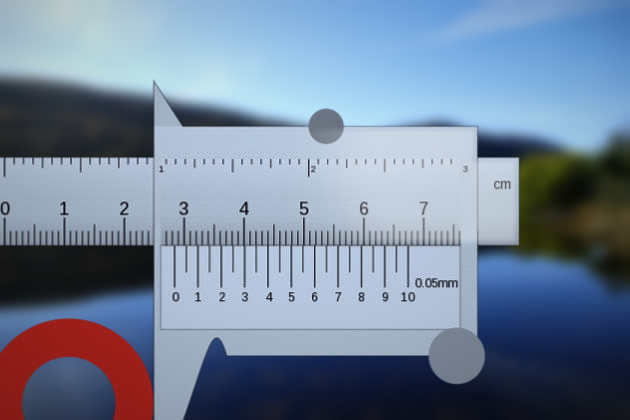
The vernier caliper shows 28.4 mm
